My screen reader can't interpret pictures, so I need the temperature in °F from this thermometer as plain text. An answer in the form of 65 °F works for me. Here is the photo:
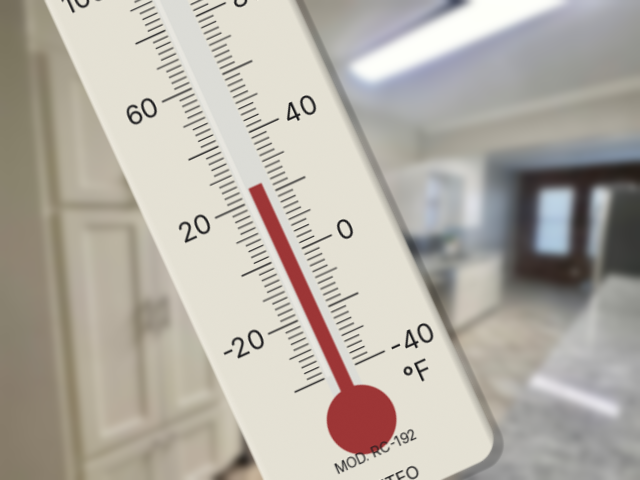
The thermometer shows 24 °F
